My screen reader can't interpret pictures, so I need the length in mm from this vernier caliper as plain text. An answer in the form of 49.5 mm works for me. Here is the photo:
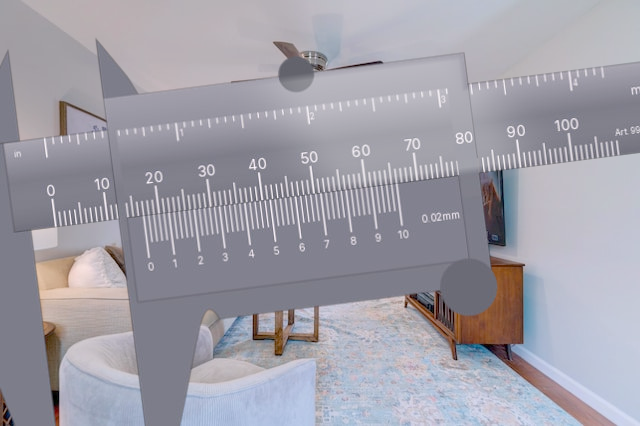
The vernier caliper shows 17.0 mm
